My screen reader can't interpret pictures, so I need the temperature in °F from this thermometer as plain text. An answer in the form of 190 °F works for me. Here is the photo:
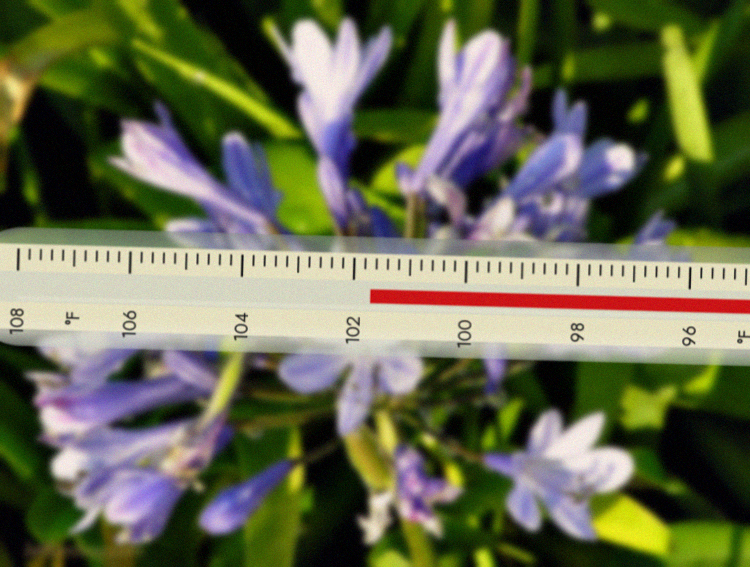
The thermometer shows 101.7 °F
